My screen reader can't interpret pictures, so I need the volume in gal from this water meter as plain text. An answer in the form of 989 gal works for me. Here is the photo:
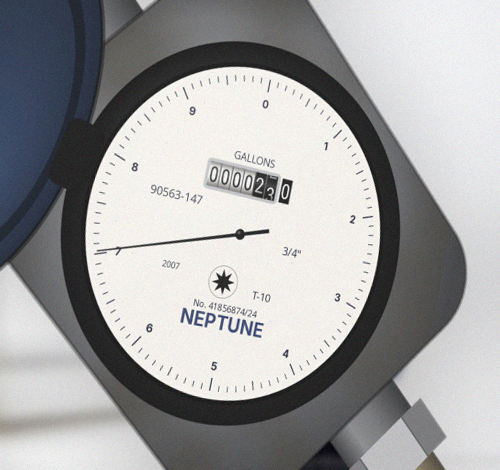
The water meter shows 227.0 gal
